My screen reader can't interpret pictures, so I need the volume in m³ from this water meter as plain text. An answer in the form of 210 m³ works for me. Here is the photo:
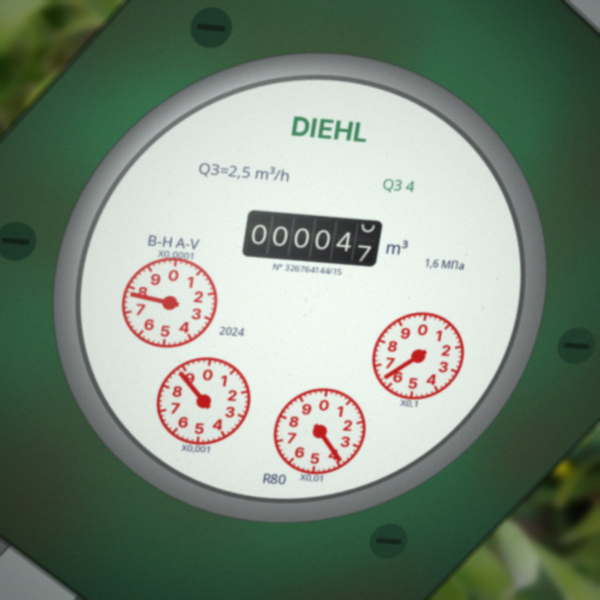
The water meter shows 46.6387 m³
